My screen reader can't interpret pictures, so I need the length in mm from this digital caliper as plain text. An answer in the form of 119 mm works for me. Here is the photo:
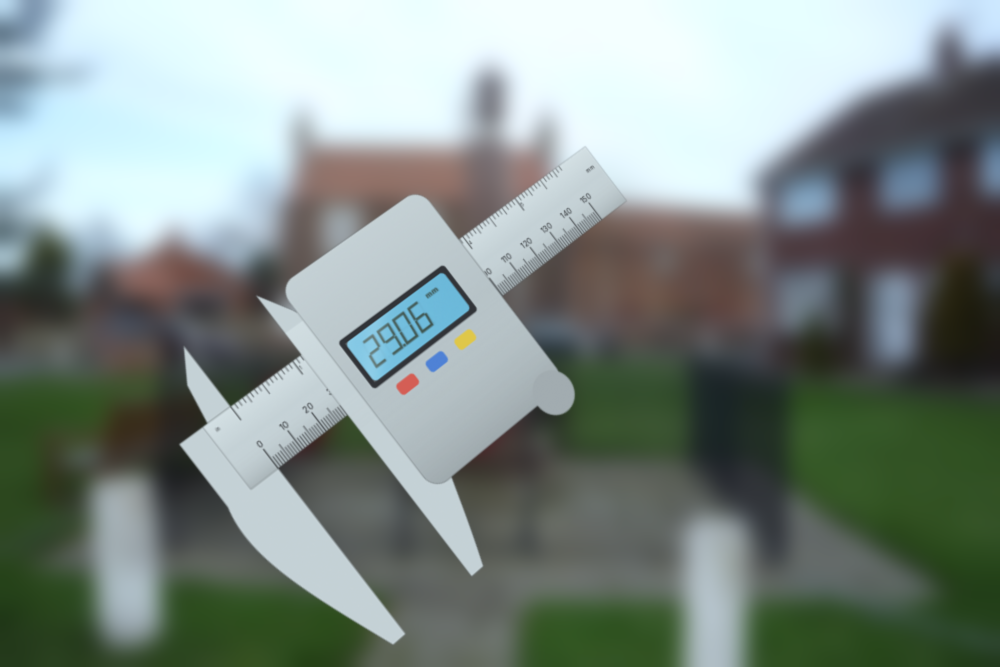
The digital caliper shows 29.06 mm
